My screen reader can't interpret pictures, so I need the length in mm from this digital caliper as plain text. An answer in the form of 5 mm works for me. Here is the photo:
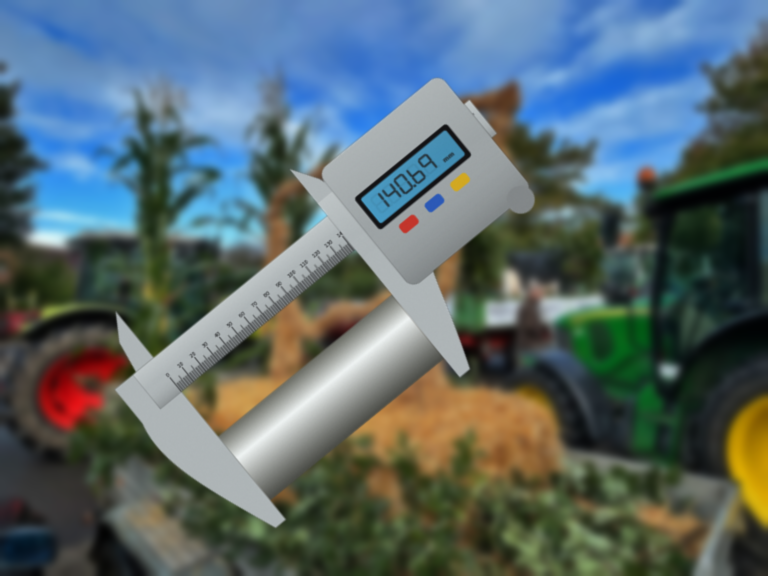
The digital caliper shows 140.69 mm
